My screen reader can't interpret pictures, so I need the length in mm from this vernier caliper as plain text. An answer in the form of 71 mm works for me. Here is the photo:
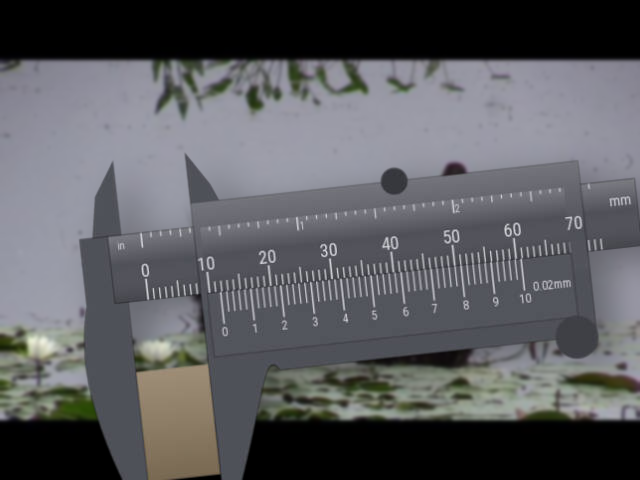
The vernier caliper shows 11.8 mm
